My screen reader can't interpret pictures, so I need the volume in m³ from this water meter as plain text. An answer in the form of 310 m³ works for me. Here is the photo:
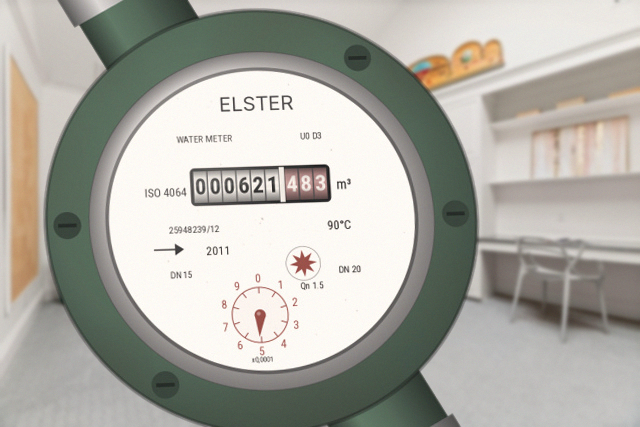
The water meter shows 621.4835 m³
